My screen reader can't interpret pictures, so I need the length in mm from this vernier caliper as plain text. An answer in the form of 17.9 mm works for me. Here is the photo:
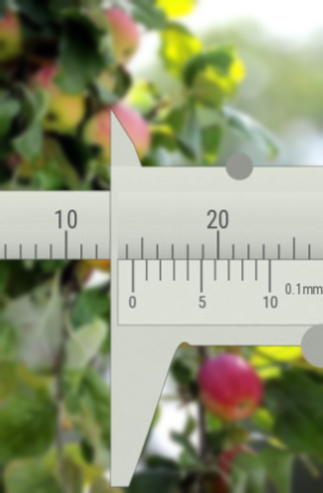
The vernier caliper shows 14.4 mm
